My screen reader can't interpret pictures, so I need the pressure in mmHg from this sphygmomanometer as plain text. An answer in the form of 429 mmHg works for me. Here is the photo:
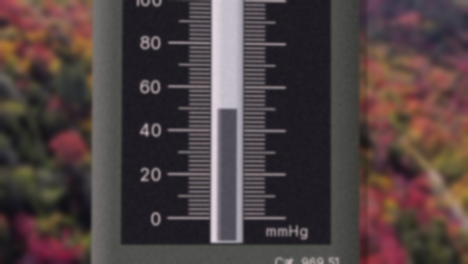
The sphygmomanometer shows 50 mmHg
